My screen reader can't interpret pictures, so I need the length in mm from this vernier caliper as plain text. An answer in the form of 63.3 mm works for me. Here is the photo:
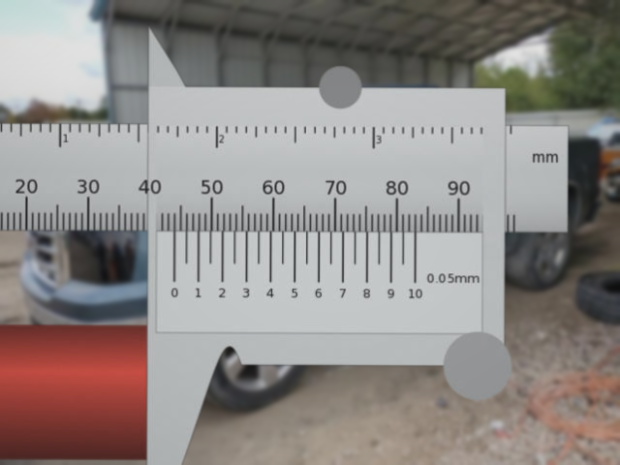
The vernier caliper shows 44.0 mm
